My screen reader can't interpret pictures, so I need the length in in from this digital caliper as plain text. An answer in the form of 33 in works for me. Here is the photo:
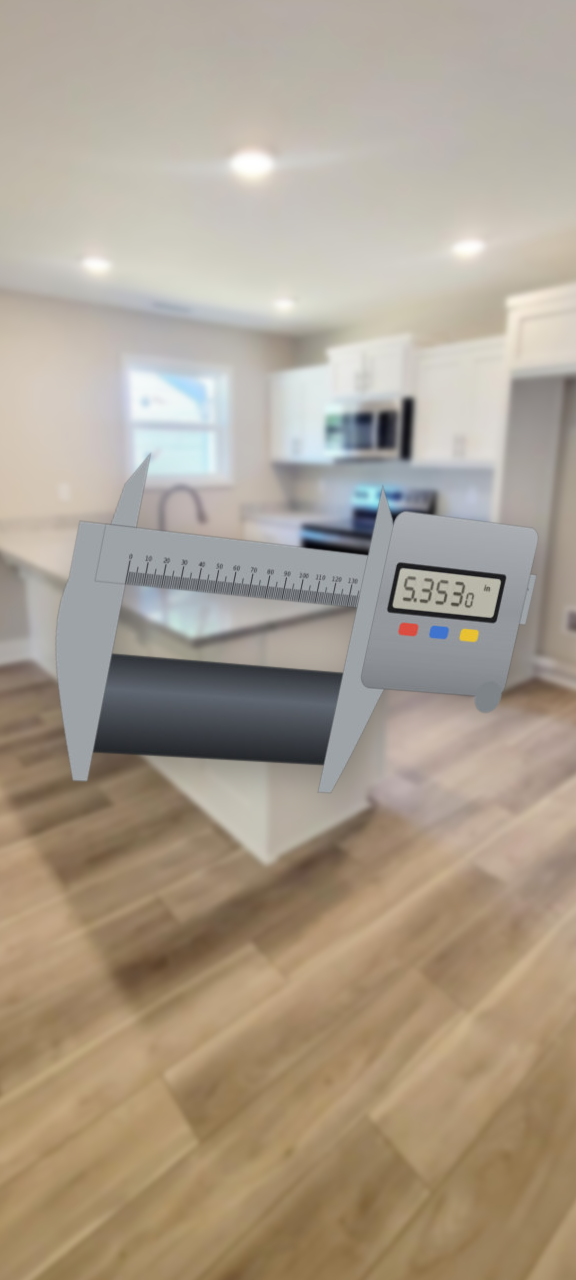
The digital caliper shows 5.3530 in
